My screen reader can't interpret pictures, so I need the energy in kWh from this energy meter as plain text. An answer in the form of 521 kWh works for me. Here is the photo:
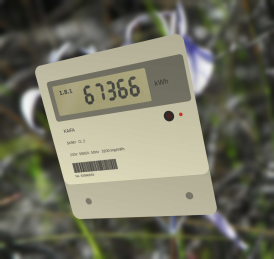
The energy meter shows 67366 kWh
